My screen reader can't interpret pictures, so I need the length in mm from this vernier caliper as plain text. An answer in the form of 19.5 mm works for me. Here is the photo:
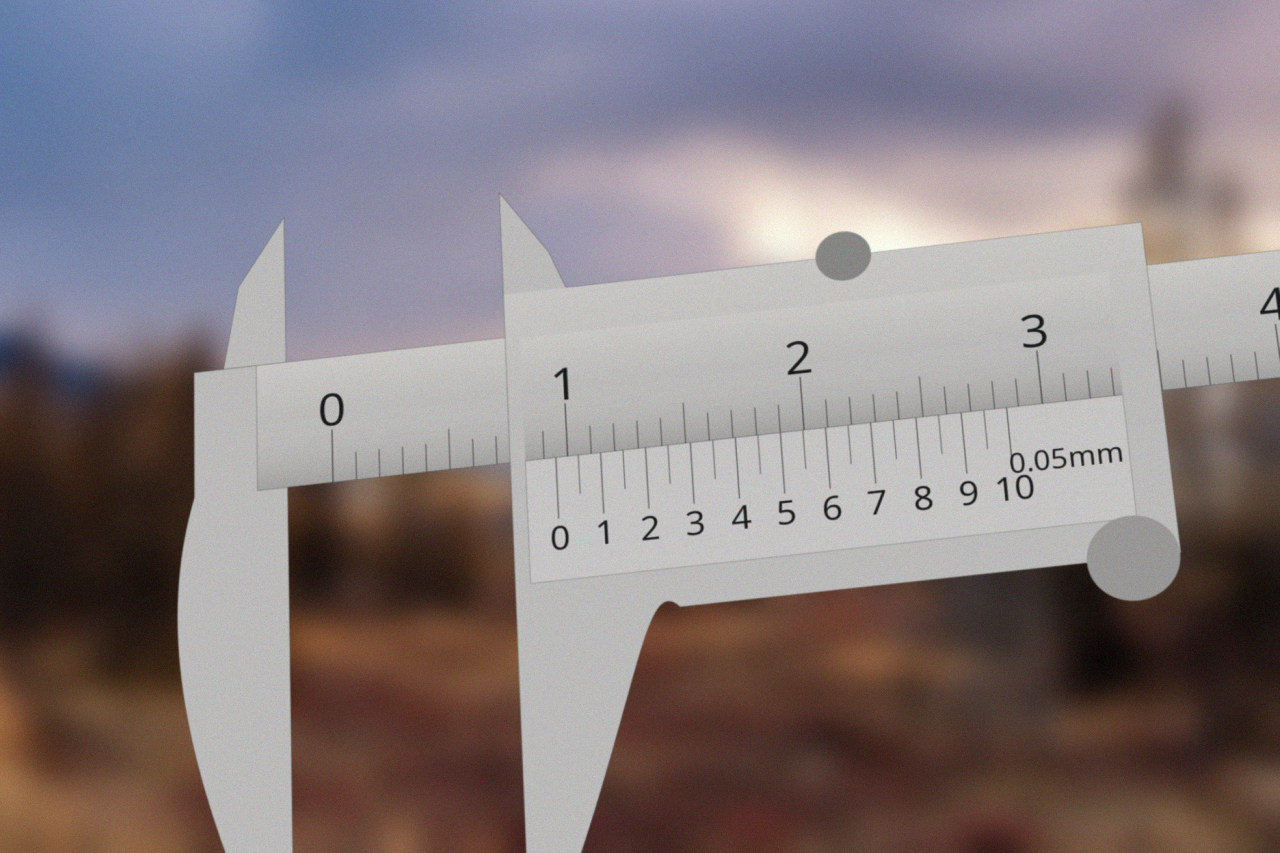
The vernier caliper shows 9.5 mm
